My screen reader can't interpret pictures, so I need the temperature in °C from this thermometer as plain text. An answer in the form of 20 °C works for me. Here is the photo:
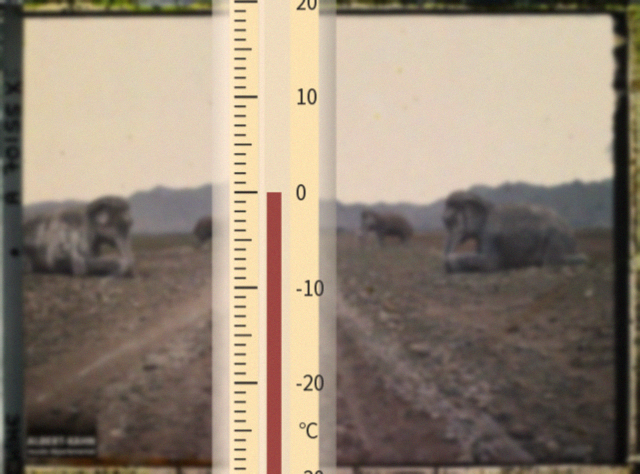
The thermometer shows 0 °C
